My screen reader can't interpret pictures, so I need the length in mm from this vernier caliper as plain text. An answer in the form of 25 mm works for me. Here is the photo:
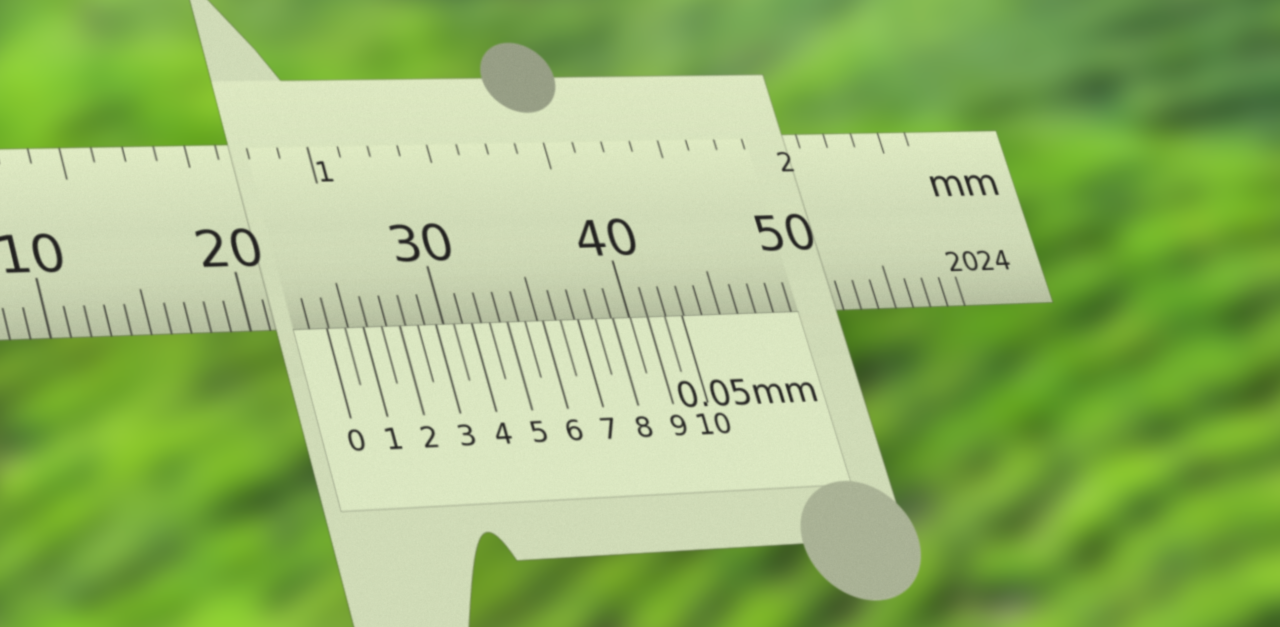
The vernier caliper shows 23.9 mm
